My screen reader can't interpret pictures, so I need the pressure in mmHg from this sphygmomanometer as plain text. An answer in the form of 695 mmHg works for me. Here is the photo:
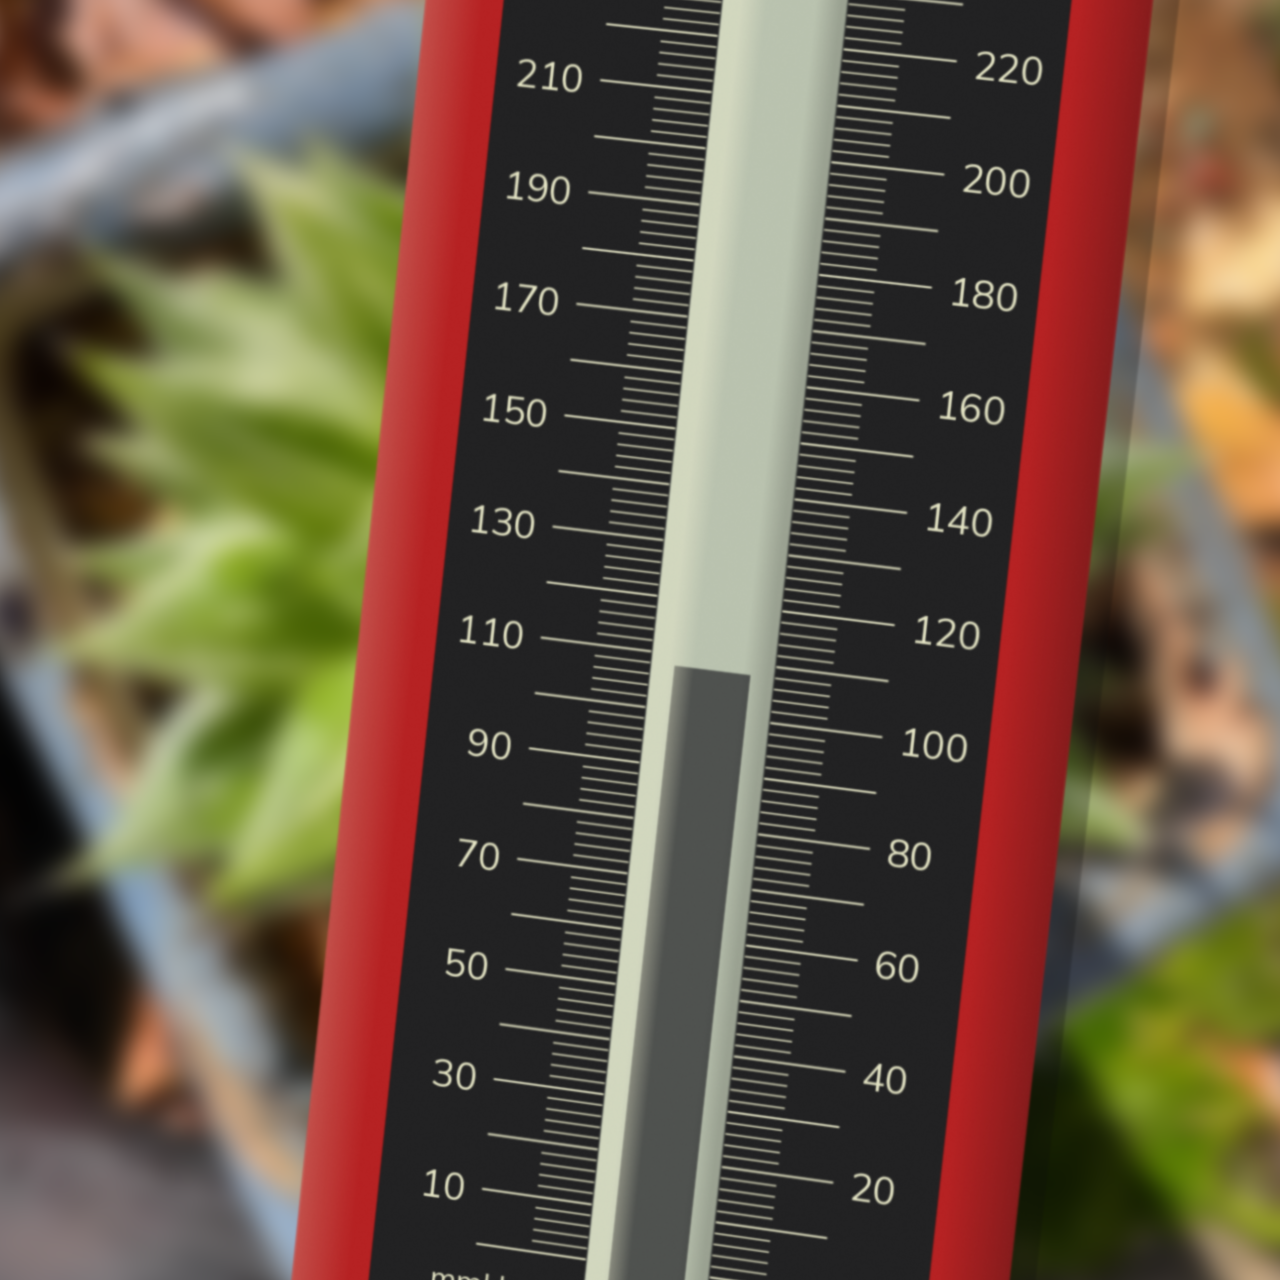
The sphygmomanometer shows 108 mmHg
